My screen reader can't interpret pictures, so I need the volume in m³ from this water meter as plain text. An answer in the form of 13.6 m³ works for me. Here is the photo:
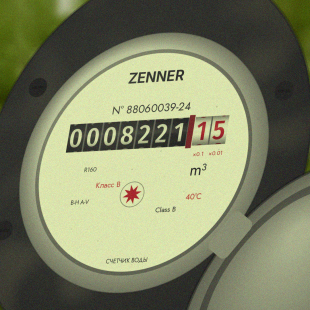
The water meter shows 8221.15 m³
